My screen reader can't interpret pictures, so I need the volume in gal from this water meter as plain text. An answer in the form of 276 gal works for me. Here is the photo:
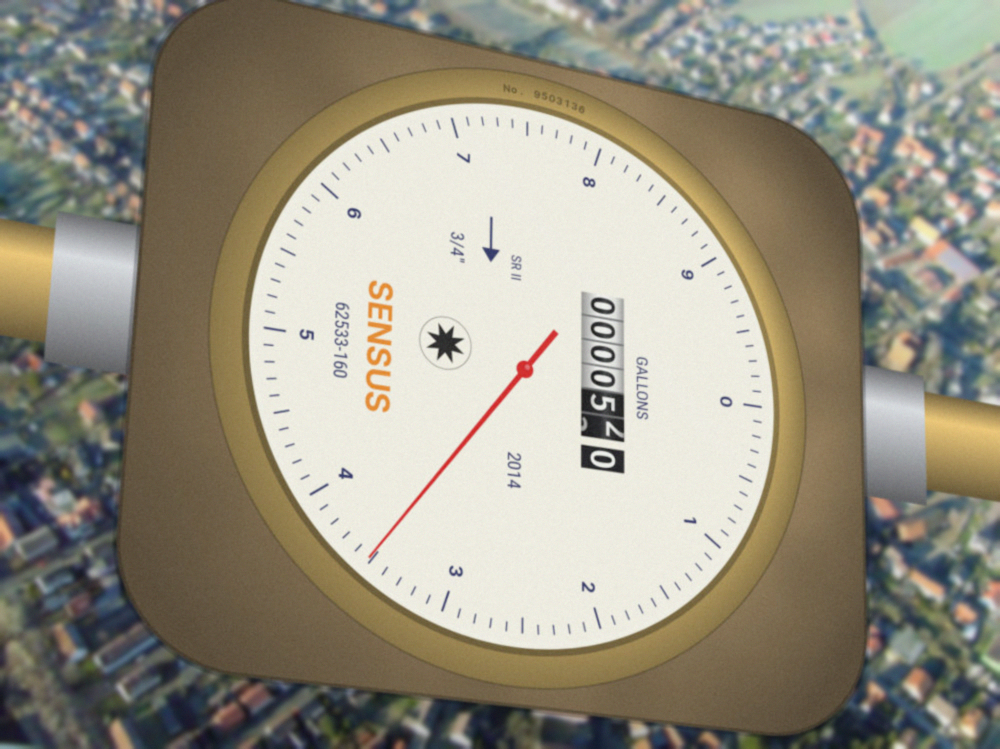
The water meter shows 523.5 gal
